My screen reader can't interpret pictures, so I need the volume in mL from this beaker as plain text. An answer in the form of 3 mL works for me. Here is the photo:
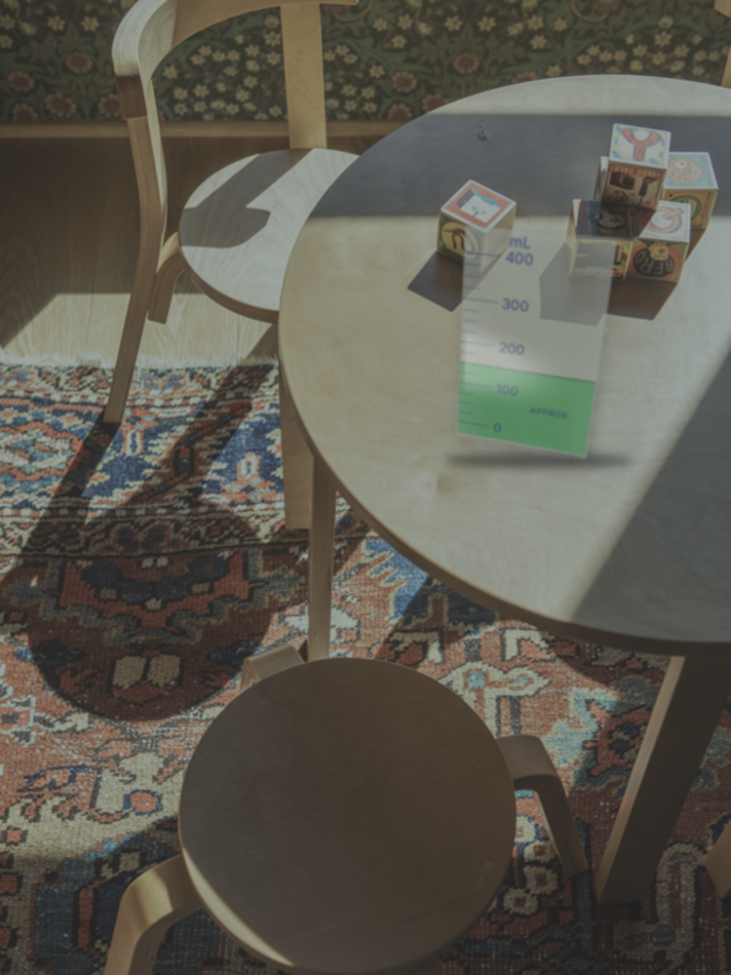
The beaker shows 150 mL
